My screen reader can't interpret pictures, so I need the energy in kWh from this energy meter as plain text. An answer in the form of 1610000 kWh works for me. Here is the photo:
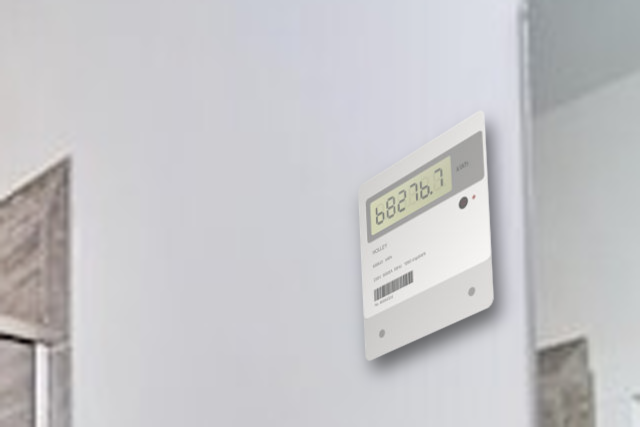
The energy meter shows 68276.7 kWh
